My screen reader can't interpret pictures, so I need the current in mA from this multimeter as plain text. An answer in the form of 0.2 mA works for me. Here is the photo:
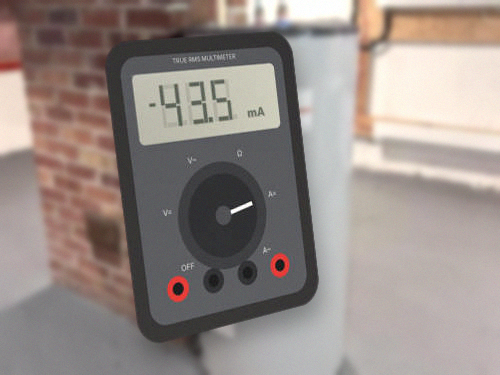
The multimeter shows -43.5 mA
